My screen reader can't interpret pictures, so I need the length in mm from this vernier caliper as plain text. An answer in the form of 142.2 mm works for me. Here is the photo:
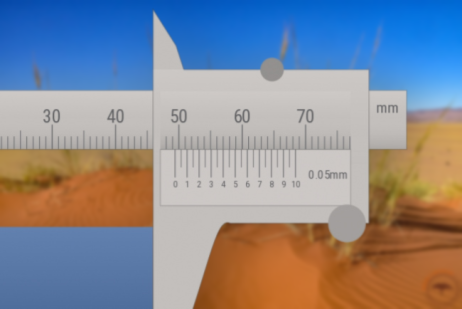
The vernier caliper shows 49.4 mm
